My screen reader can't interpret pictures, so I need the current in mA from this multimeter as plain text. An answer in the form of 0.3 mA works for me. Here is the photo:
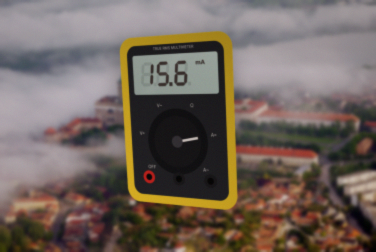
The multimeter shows 15.6 mA
